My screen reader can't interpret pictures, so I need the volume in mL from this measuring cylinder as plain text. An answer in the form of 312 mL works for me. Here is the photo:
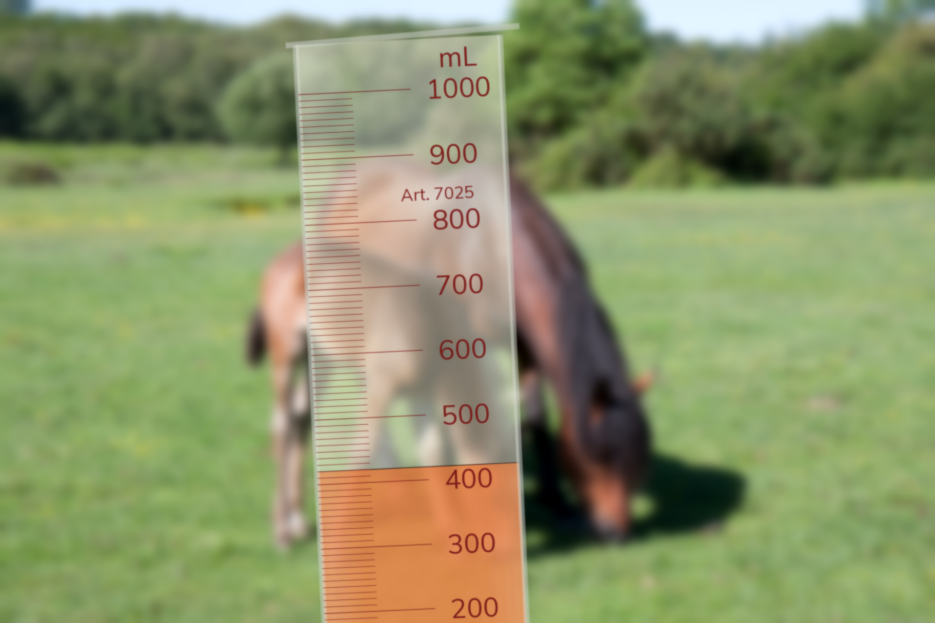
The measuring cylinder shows 420 mL
